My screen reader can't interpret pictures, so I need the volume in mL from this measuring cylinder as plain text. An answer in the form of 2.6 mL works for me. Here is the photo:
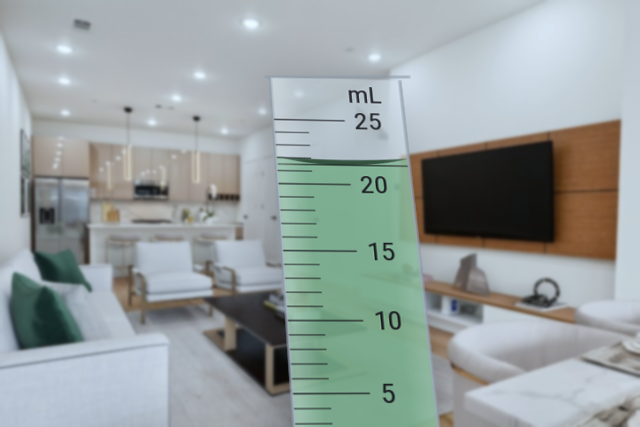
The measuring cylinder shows 21.5 mL
